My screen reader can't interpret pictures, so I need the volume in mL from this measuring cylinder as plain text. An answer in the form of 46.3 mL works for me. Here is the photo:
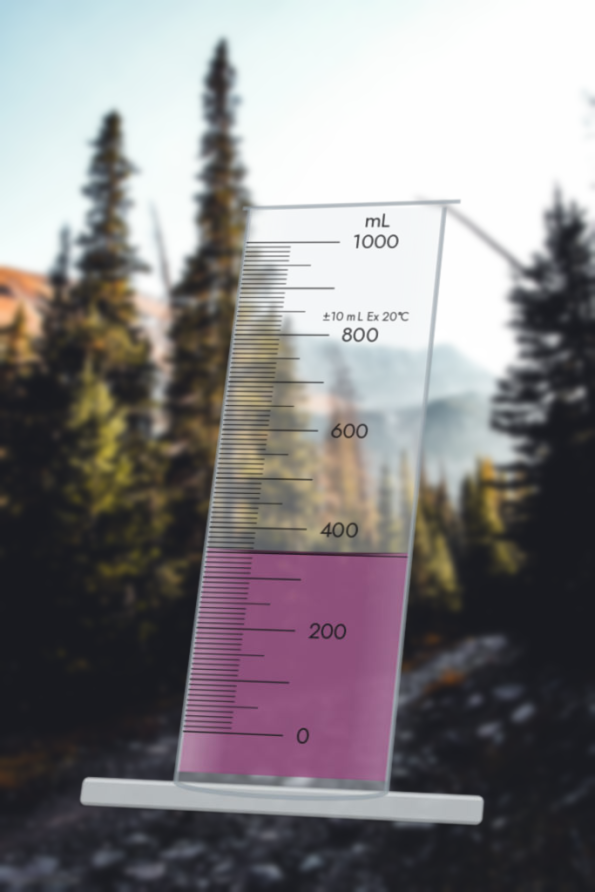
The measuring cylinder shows 350 mL
